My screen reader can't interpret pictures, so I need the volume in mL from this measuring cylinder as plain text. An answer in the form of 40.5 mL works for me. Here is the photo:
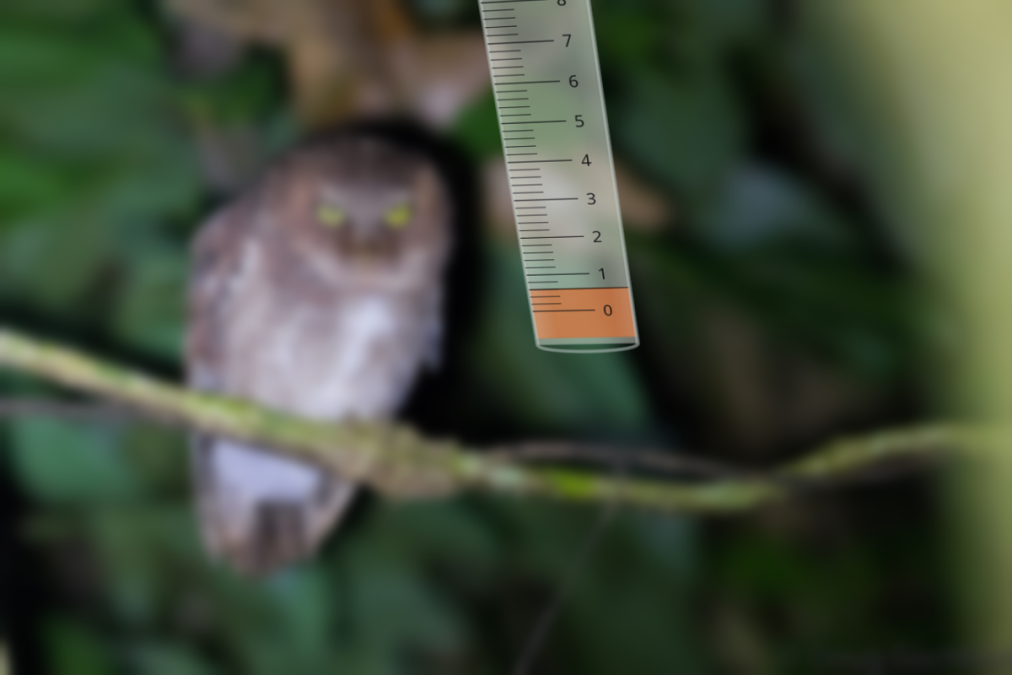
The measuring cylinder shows 0.6 mL
